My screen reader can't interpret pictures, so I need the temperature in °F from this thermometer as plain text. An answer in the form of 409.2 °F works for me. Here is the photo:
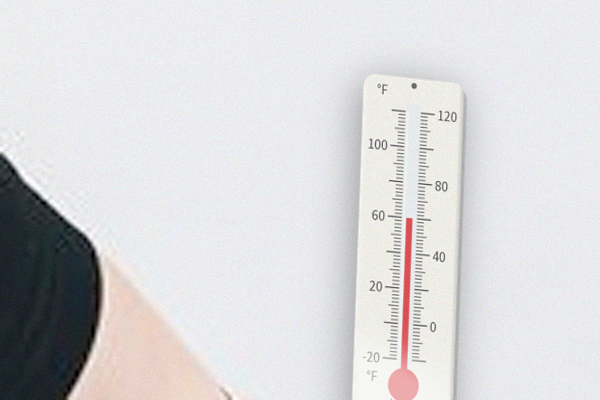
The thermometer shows 60 °F
